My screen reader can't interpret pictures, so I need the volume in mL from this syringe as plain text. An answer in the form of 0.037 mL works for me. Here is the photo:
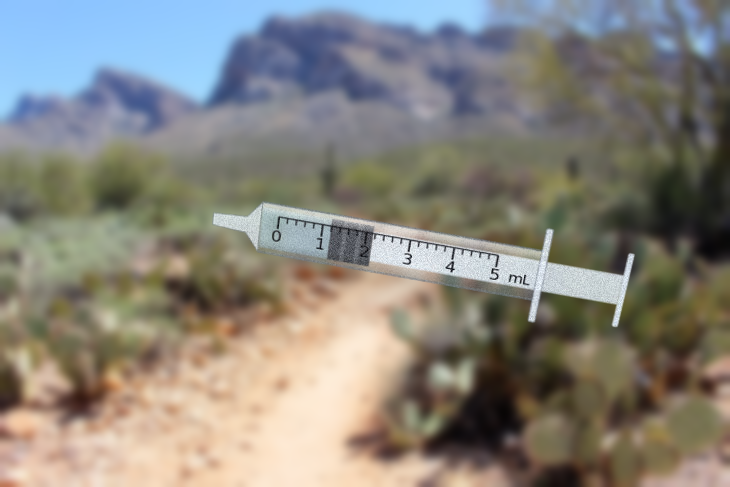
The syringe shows 1.2 mL
